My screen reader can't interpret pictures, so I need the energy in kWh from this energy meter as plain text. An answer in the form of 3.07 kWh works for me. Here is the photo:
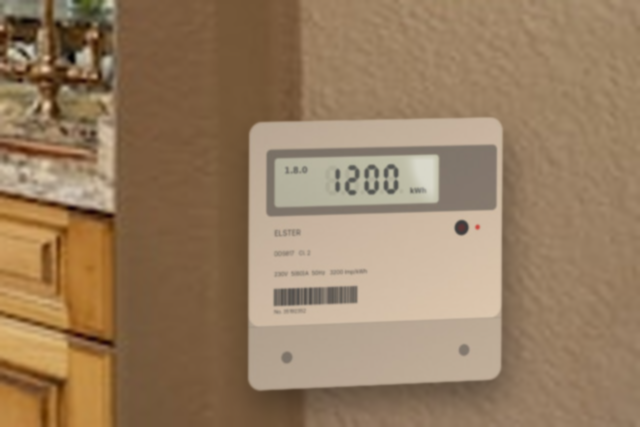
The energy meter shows 1200 kWh
